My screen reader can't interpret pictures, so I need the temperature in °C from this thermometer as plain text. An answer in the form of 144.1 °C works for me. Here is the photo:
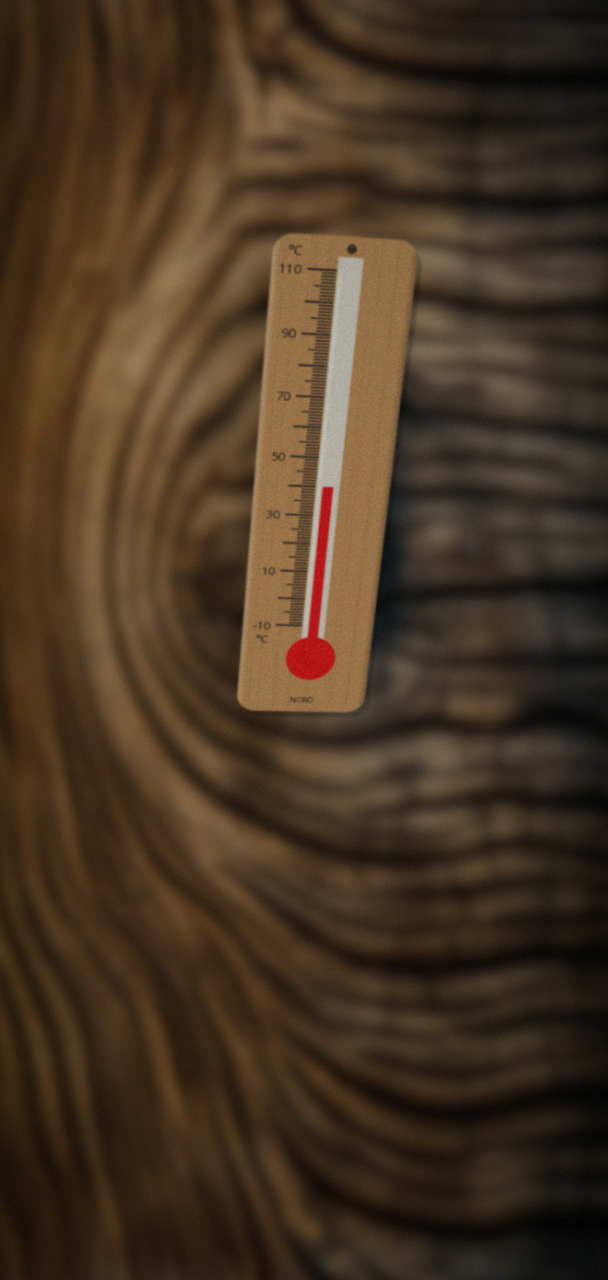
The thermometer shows 40 °C
